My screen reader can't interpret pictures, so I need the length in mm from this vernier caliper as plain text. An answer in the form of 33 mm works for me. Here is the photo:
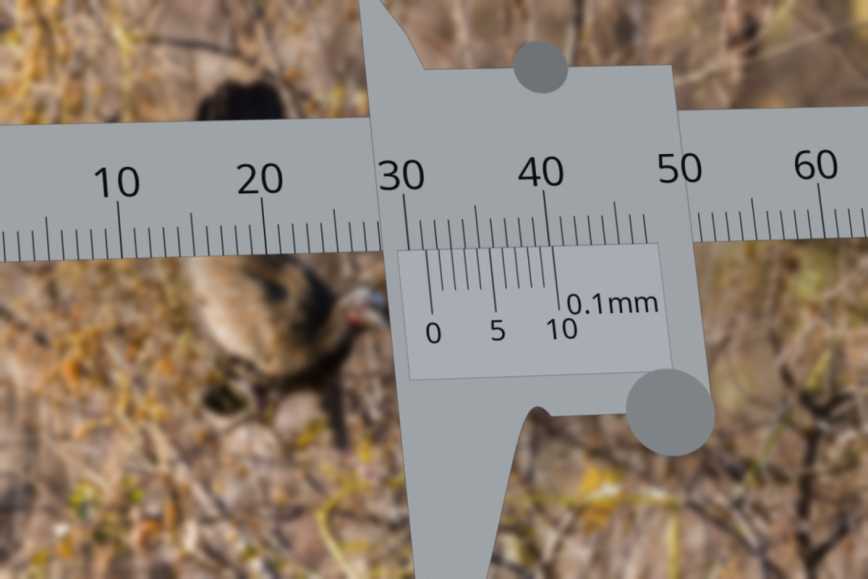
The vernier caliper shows 31.2 mm
